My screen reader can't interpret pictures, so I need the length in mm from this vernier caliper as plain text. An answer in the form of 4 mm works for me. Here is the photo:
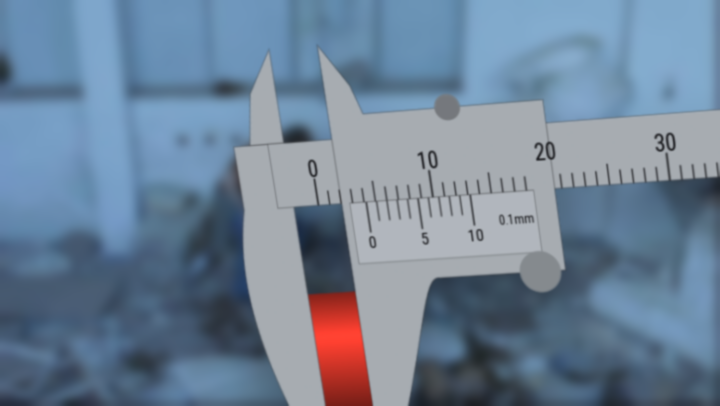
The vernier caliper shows 4.2 mm
